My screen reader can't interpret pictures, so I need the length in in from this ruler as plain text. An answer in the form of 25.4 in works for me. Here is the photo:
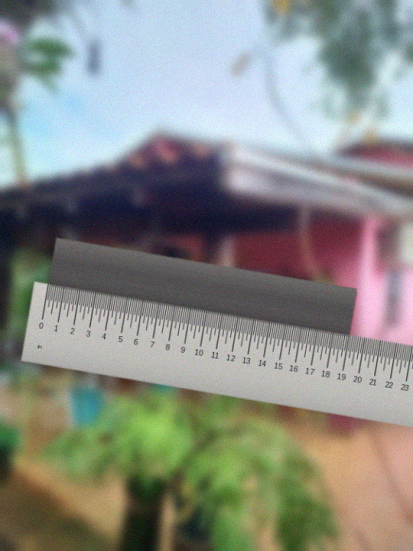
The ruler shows 19 in
